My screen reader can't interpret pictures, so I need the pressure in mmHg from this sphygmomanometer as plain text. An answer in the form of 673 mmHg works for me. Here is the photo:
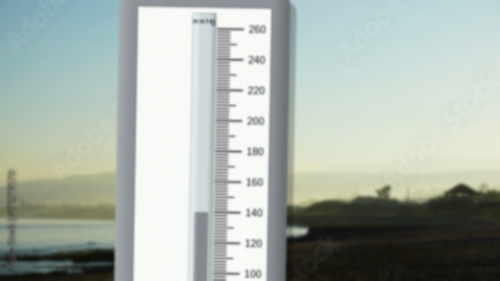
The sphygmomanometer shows 140 mmHg
